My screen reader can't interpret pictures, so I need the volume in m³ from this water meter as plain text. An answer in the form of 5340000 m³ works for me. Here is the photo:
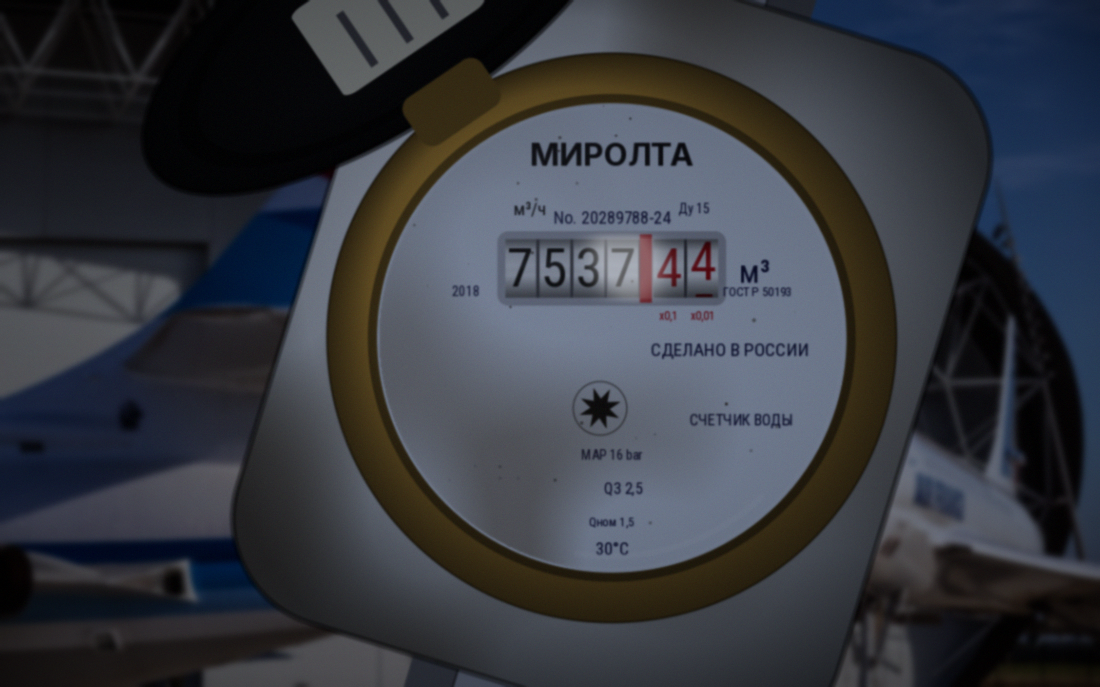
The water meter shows 7537.44 m³
